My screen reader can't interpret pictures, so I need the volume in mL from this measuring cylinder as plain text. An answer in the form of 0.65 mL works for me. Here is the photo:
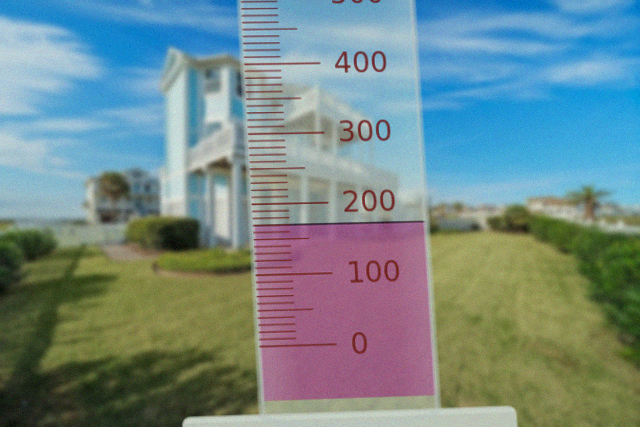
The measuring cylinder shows 170 mL
